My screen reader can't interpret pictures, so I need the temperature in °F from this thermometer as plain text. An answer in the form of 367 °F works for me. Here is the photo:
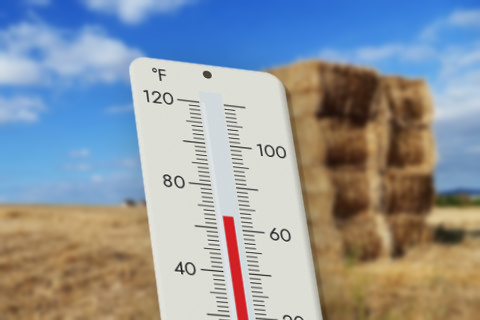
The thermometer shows 66 °F
